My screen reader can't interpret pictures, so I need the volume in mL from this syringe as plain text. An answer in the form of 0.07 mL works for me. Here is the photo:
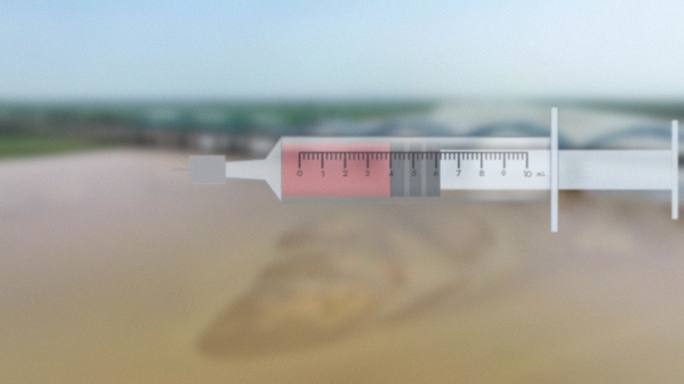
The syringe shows 4 mL
